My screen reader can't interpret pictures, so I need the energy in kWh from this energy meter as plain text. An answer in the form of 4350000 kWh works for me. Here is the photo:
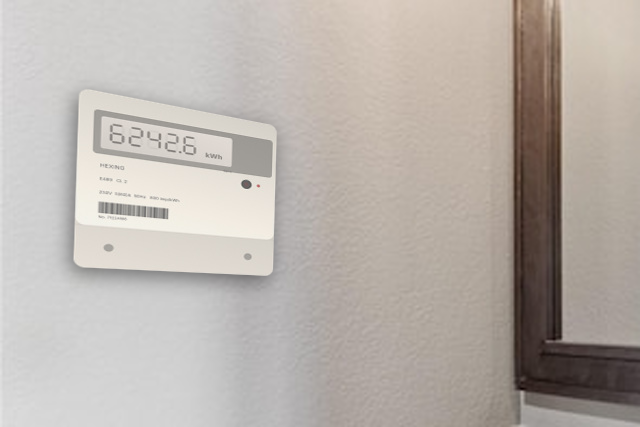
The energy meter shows 6242.6 kWh
